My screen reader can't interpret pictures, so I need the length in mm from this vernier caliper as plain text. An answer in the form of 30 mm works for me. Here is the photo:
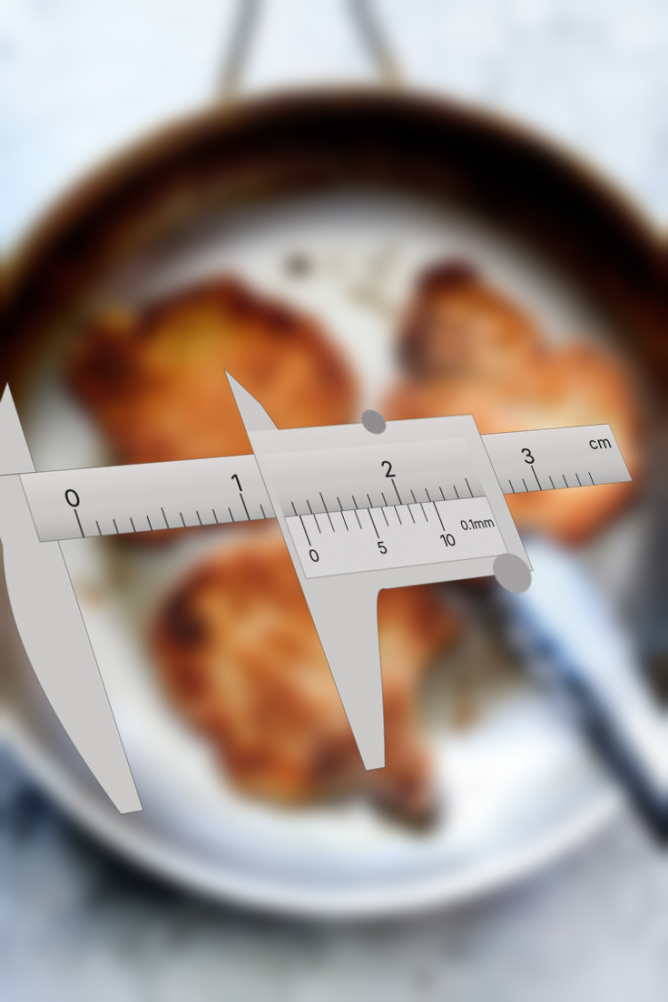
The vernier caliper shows 13.2 mm
